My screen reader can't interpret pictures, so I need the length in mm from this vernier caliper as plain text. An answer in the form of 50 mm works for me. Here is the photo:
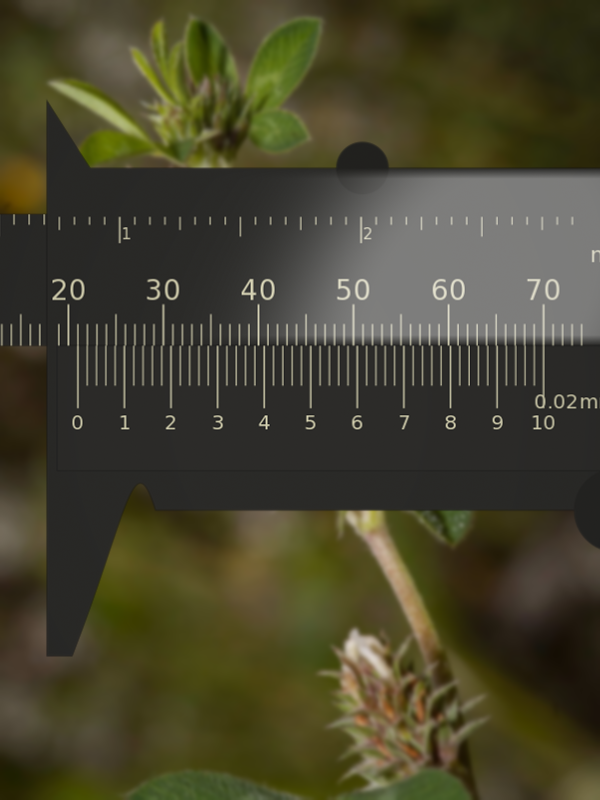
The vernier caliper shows 21.0 mm
